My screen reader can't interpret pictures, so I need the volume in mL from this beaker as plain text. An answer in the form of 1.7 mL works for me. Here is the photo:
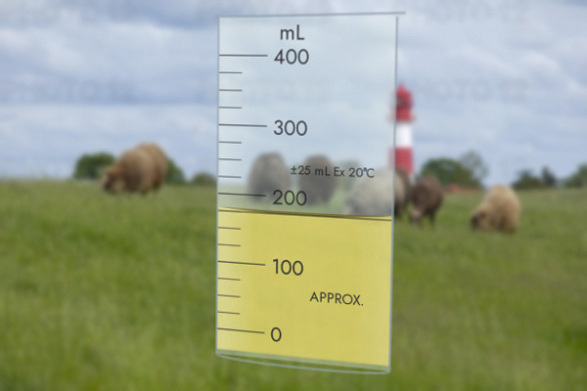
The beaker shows 175 mL
